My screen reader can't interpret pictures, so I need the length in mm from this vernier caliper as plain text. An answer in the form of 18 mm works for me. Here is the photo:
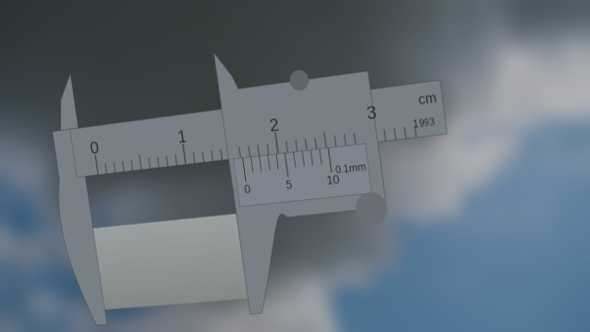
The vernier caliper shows 16.2 mm
